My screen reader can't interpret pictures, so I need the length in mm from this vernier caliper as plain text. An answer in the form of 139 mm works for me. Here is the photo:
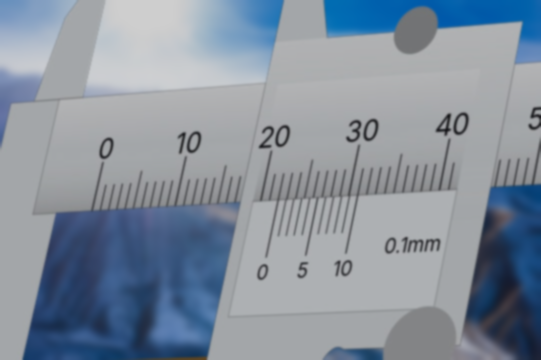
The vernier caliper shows 22.0 mm
